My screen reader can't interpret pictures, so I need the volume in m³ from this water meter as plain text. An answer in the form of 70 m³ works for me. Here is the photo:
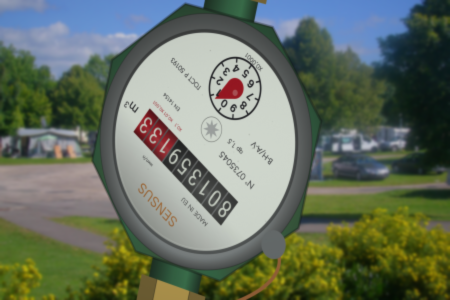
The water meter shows 801359.1330 m³
